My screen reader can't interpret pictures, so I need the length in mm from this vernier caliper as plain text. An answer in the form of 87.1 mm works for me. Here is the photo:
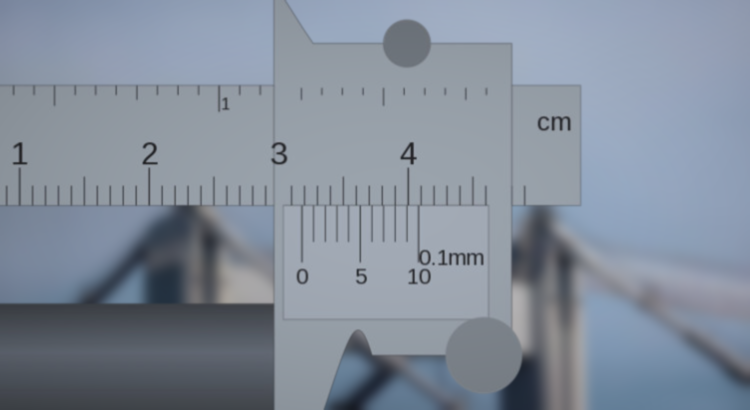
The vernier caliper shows 31.8 mm
